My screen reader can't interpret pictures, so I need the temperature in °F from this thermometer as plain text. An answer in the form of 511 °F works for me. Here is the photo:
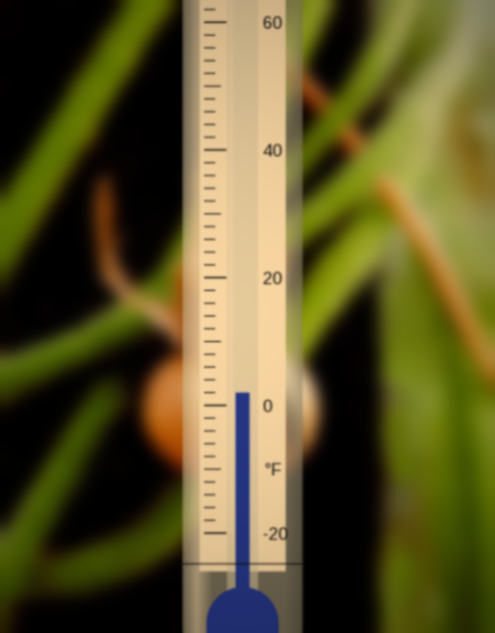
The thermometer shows 2 °F
